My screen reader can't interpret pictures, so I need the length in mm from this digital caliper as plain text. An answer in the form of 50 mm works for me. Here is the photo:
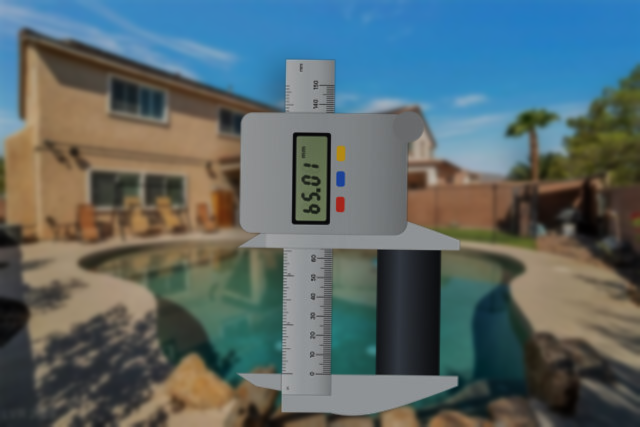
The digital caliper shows 65.01 mm
